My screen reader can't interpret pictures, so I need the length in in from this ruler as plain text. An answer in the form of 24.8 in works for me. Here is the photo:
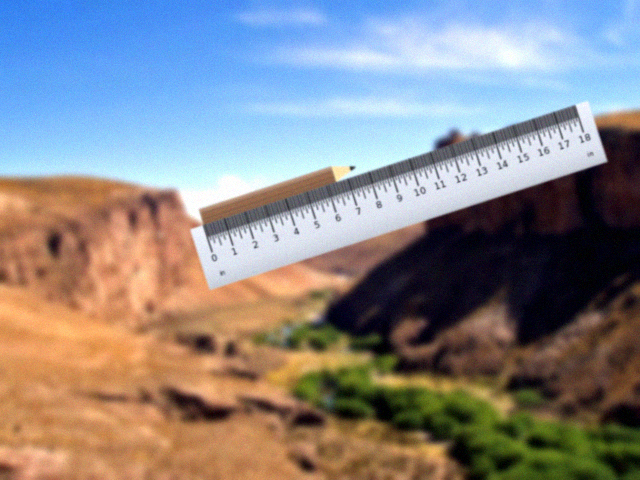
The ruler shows 7.5 in
